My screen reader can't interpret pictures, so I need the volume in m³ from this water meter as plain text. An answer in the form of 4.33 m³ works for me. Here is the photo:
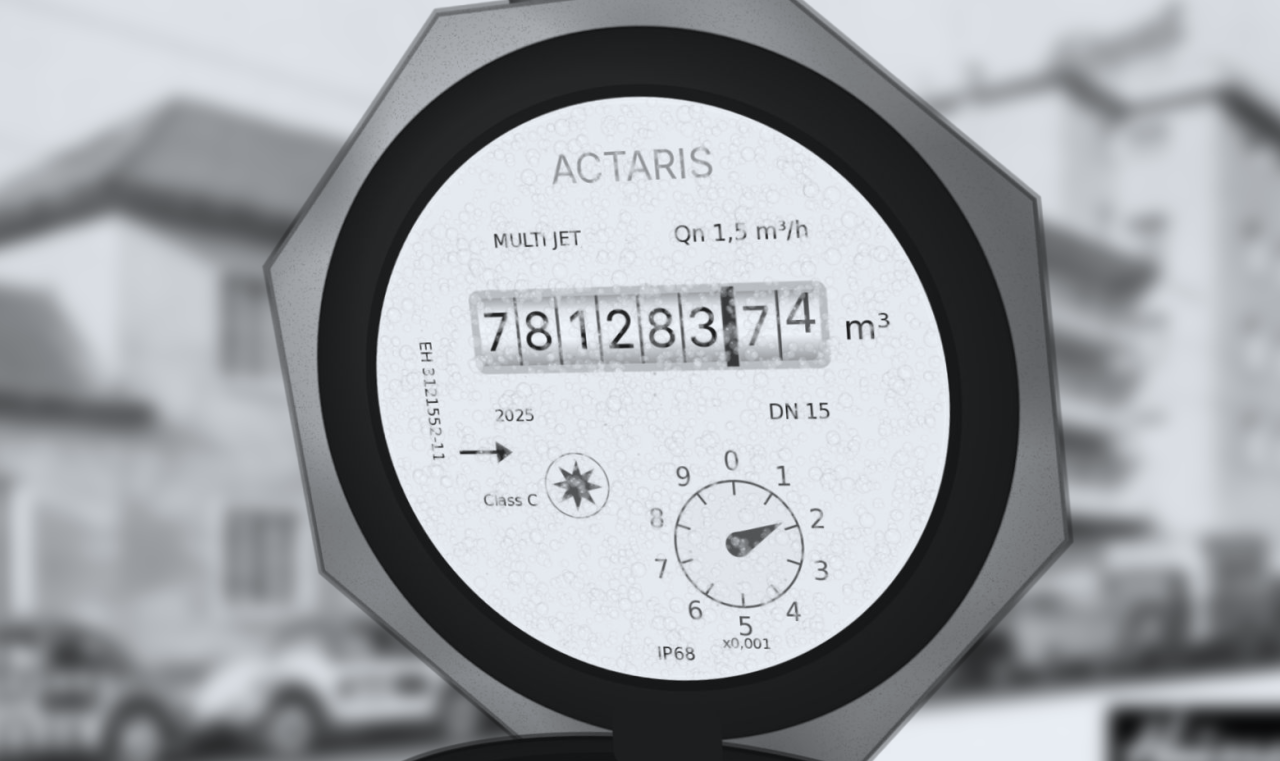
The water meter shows 781283.741 m³
